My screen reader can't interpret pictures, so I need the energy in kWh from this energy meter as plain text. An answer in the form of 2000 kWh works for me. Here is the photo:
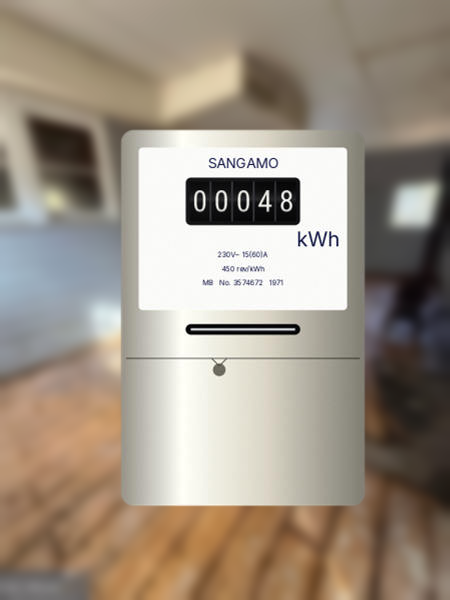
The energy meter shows 48 kWh
